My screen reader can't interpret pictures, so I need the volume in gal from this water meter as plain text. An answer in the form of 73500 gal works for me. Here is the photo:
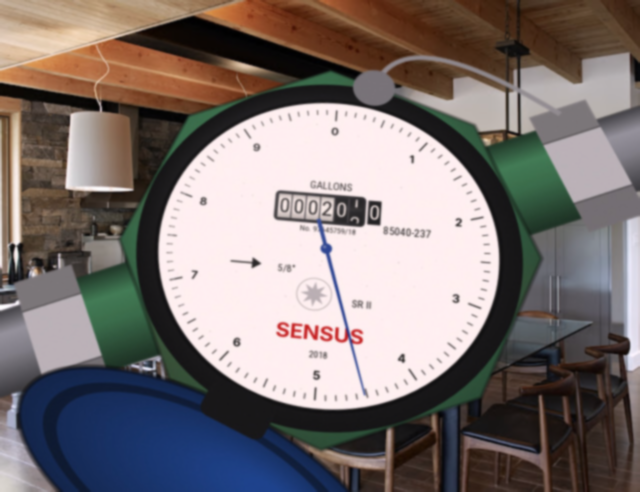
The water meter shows 2014.5 gal
